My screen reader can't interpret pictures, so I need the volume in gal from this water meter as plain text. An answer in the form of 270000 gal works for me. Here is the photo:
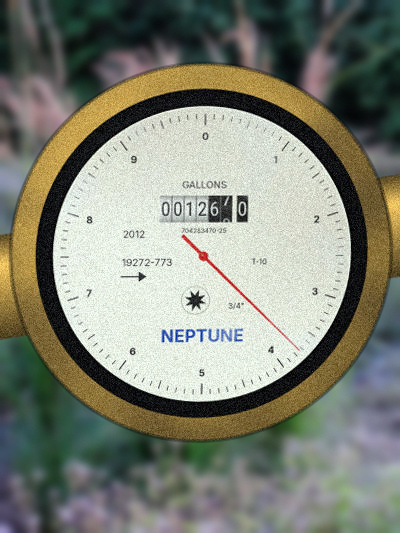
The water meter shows 12673.7 gal
